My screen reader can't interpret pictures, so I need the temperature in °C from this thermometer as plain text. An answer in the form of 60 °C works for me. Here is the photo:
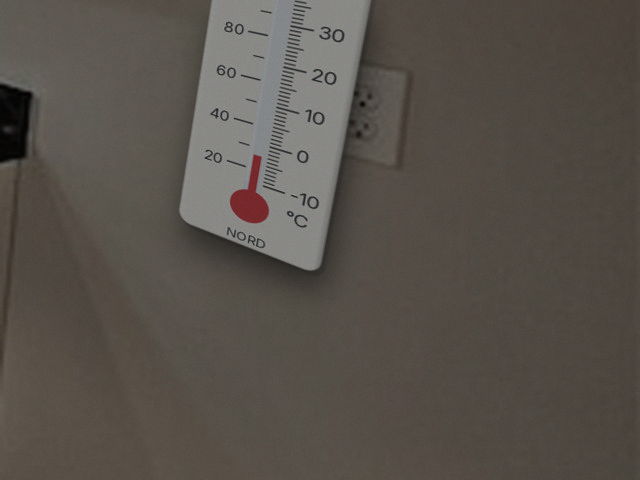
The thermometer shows -3 °C
